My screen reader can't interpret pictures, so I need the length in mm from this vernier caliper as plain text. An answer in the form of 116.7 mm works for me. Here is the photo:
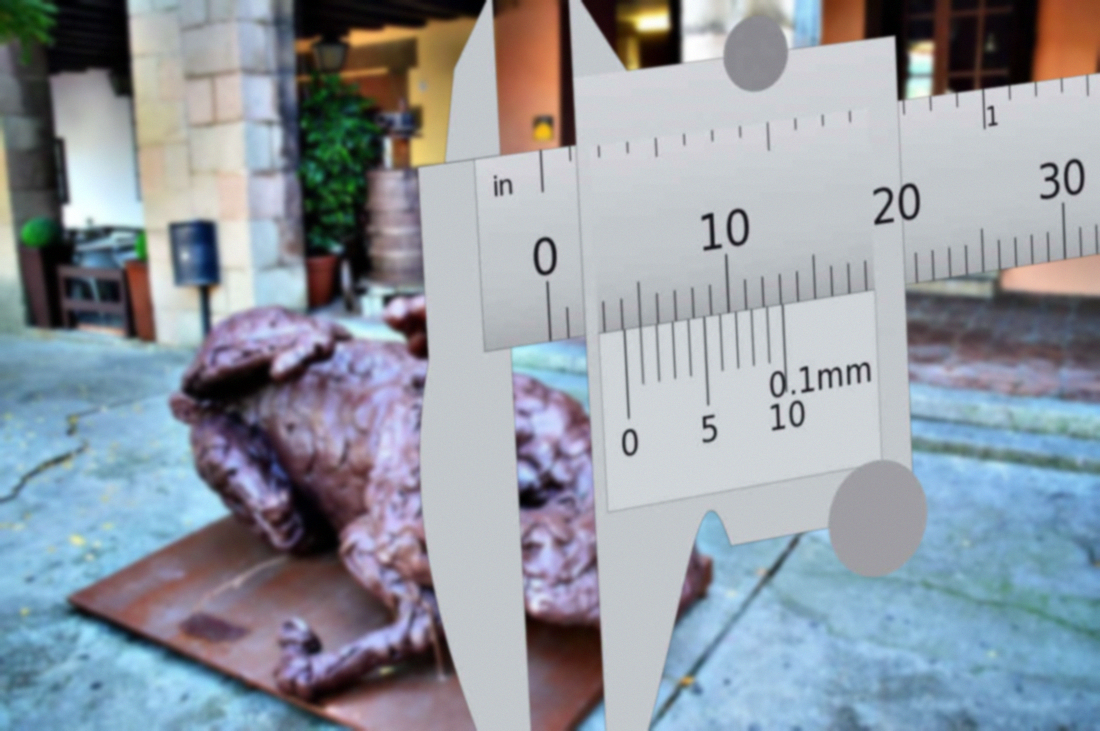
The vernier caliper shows 4.1 mm
